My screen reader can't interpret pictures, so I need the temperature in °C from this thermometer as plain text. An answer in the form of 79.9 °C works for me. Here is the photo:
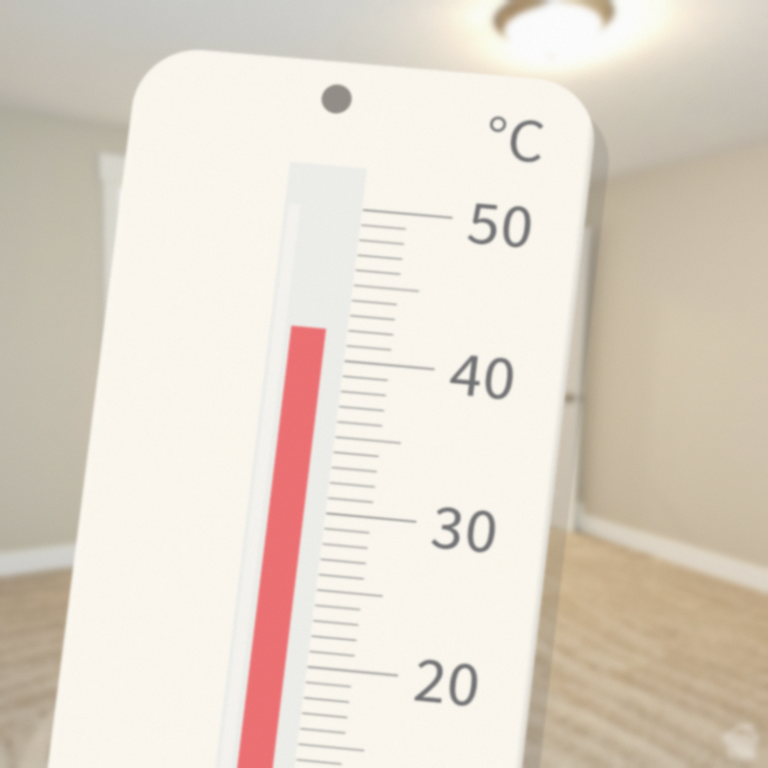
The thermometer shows 42 °C
